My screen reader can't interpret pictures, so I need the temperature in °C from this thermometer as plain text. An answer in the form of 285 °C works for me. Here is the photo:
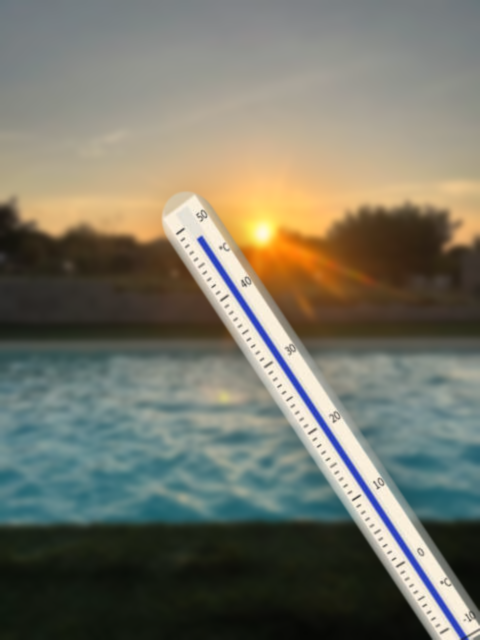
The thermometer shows 48 °C
